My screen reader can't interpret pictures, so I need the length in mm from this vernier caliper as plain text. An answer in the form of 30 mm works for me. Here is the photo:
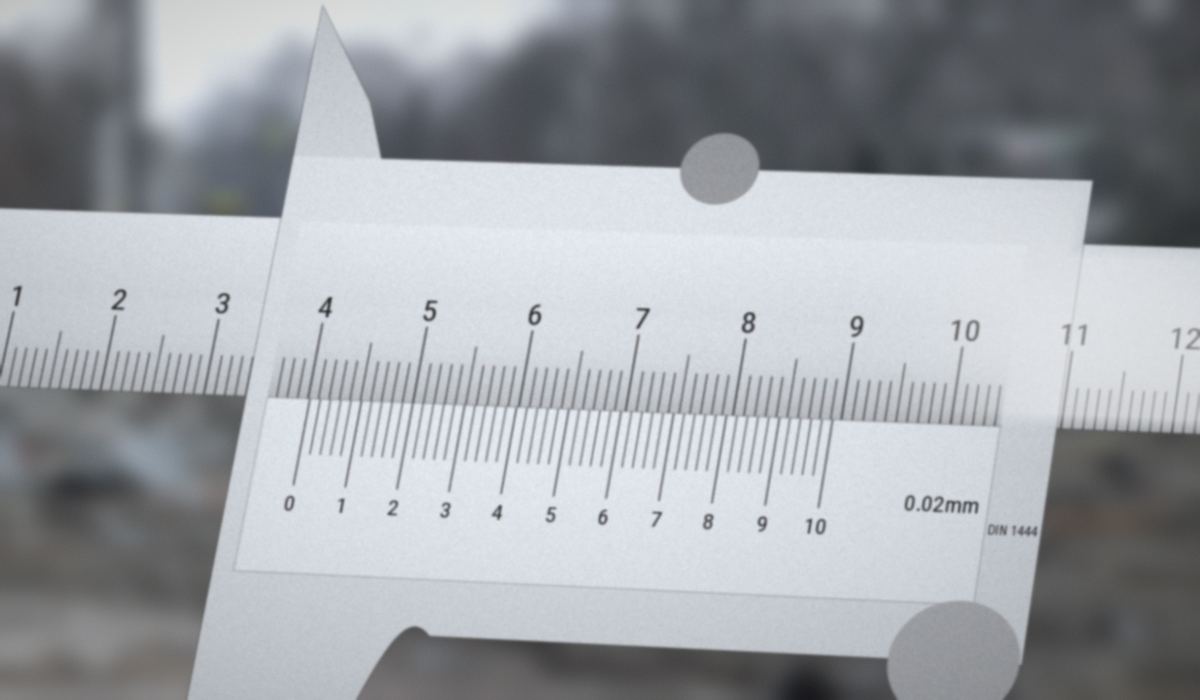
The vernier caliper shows 40.2 mm
